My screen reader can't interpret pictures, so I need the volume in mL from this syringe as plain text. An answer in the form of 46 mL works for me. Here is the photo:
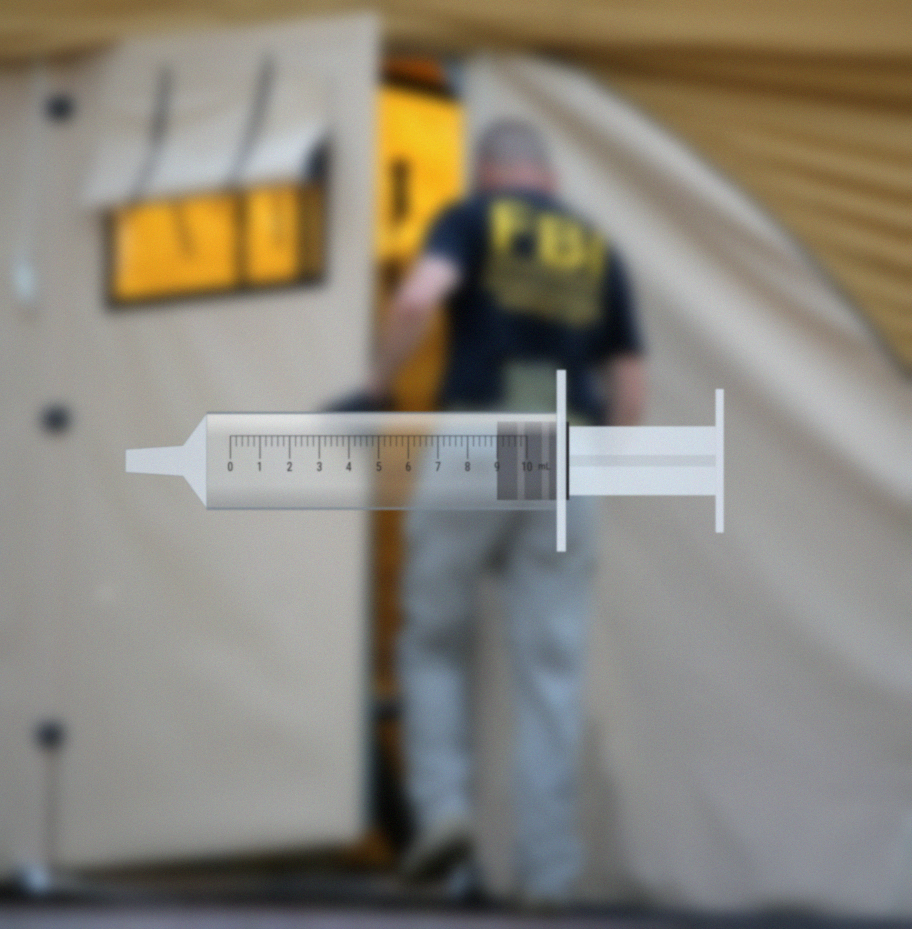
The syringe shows 9 mL
